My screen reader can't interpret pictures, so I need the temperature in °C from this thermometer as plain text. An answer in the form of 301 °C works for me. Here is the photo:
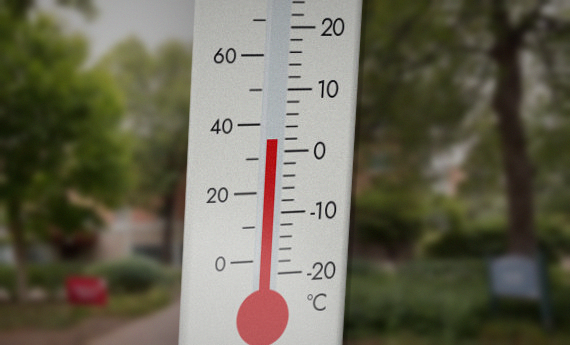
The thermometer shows 2 °C
